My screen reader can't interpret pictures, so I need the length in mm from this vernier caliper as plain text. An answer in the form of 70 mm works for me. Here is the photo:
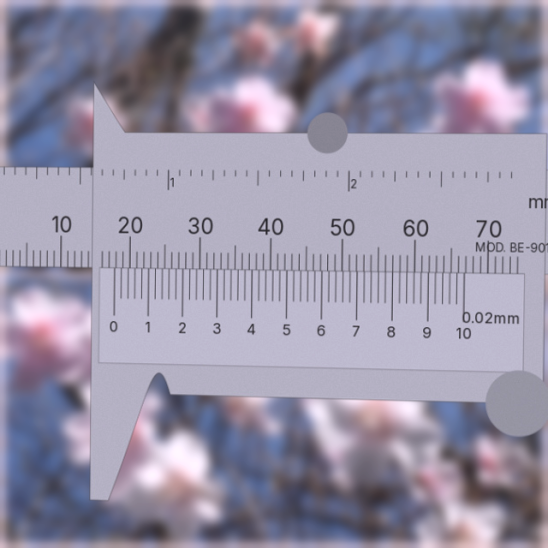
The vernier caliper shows 17.8 mm
